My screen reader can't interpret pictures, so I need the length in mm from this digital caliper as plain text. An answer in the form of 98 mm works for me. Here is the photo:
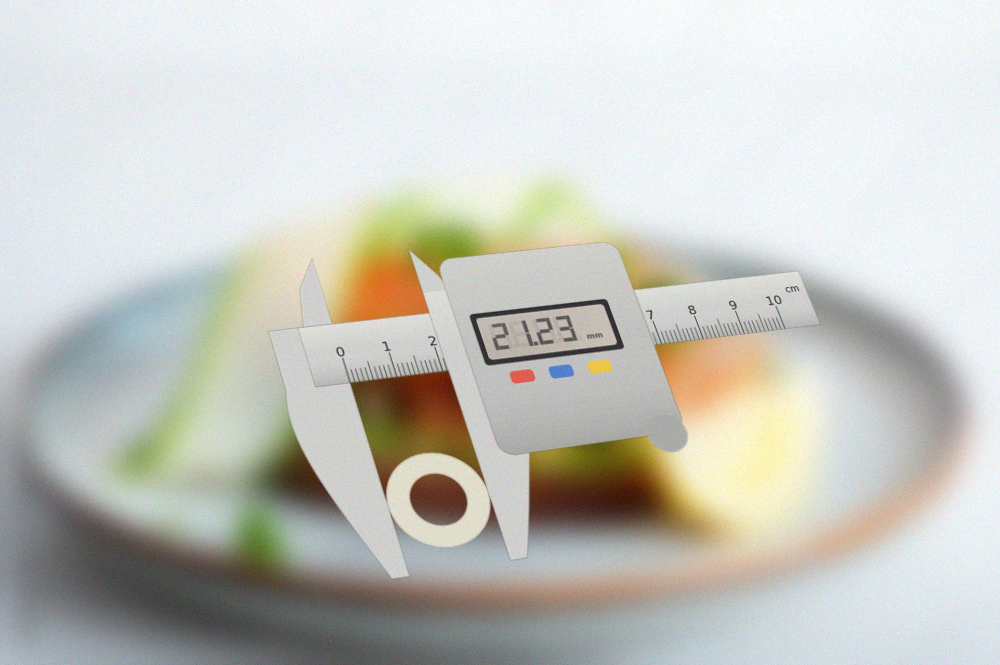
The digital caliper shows 21.23 mm
